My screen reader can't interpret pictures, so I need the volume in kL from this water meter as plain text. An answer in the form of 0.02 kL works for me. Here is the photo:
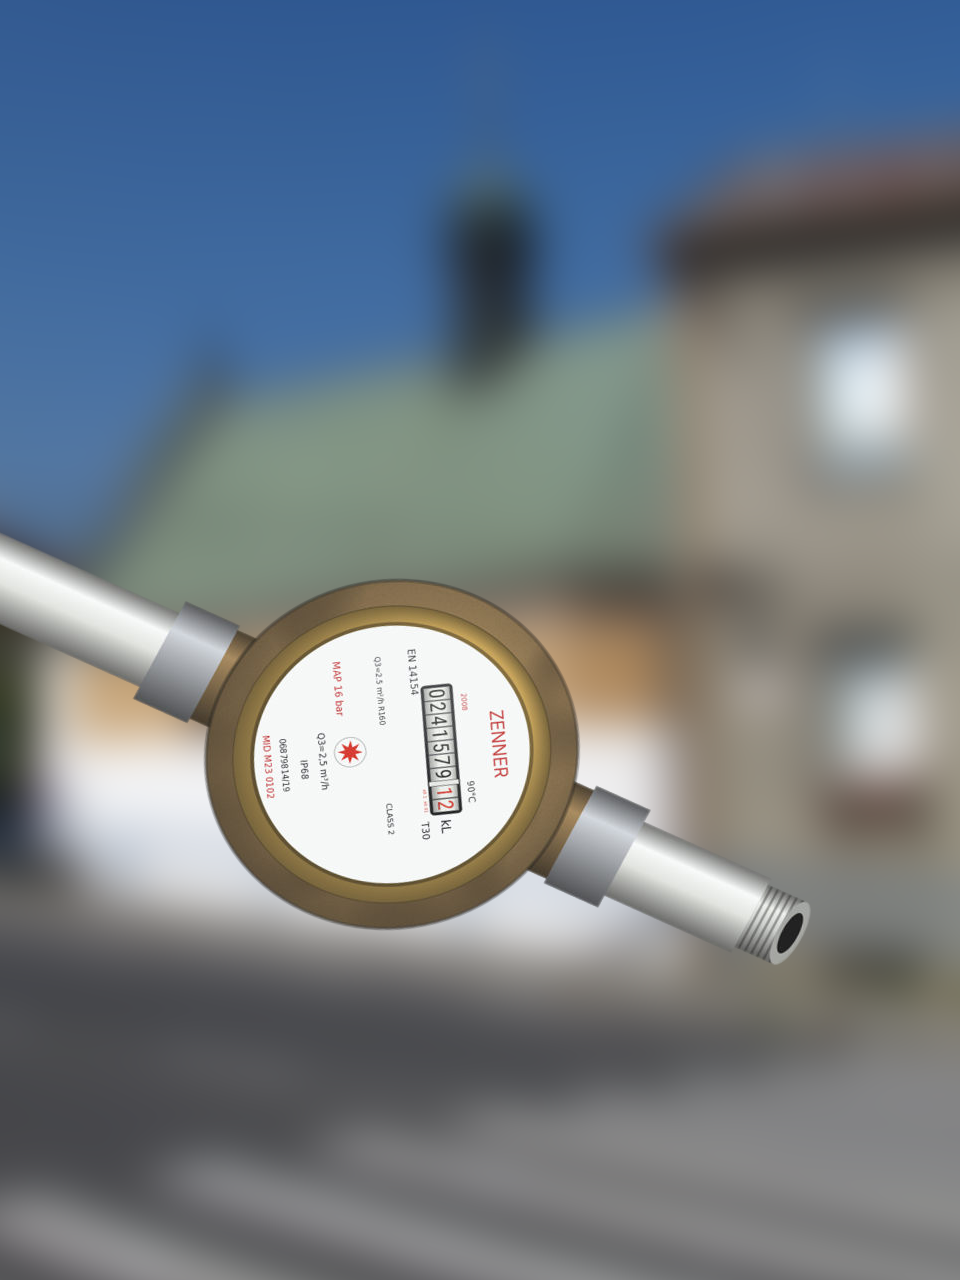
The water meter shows 241579.12 kL
